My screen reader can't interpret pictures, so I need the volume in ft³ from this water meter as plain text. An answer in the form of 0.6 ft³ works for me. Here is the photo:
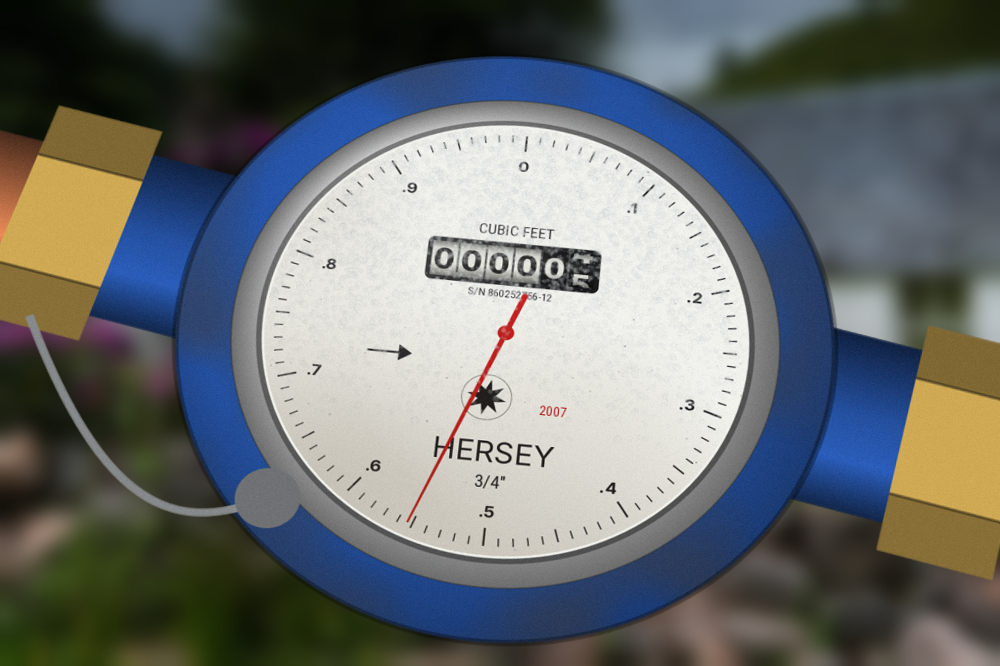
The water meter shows 4.55 ft³
